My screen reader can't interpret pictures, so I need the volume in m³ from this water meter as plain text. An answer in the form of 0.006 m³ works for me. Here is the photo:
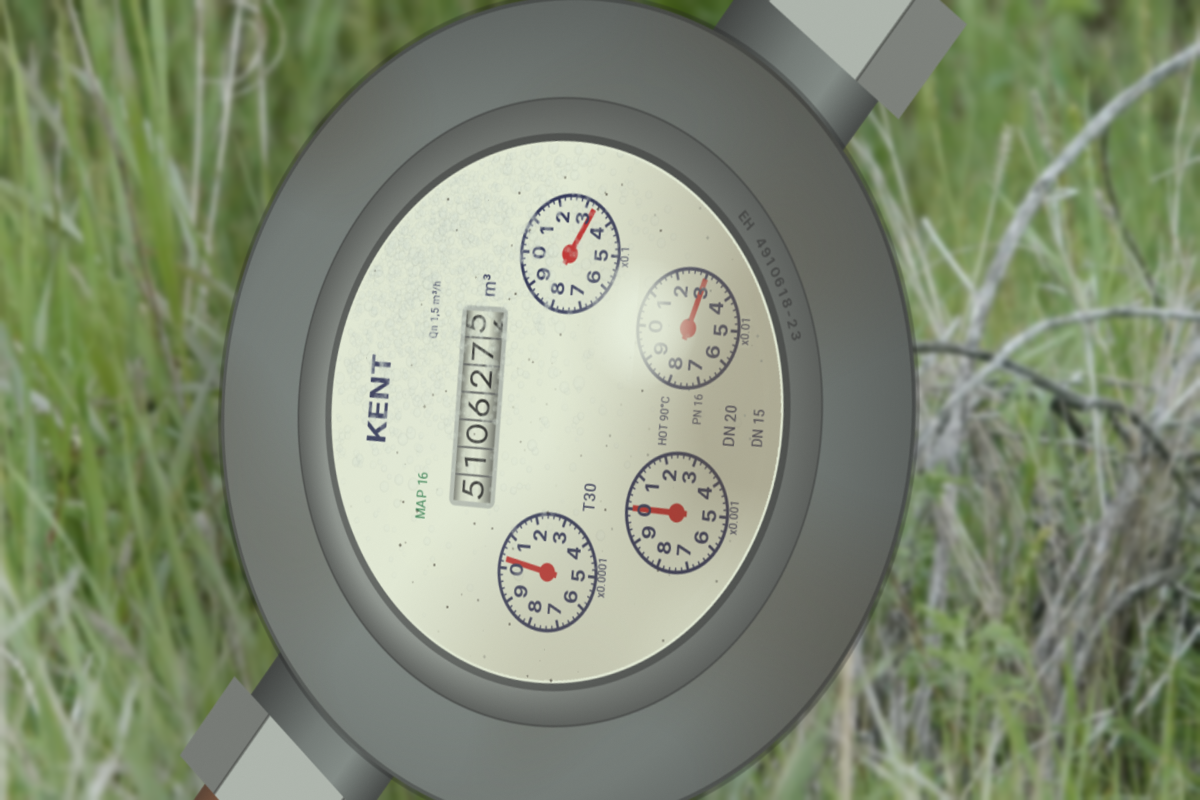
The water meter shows 5106275.3300 m³
